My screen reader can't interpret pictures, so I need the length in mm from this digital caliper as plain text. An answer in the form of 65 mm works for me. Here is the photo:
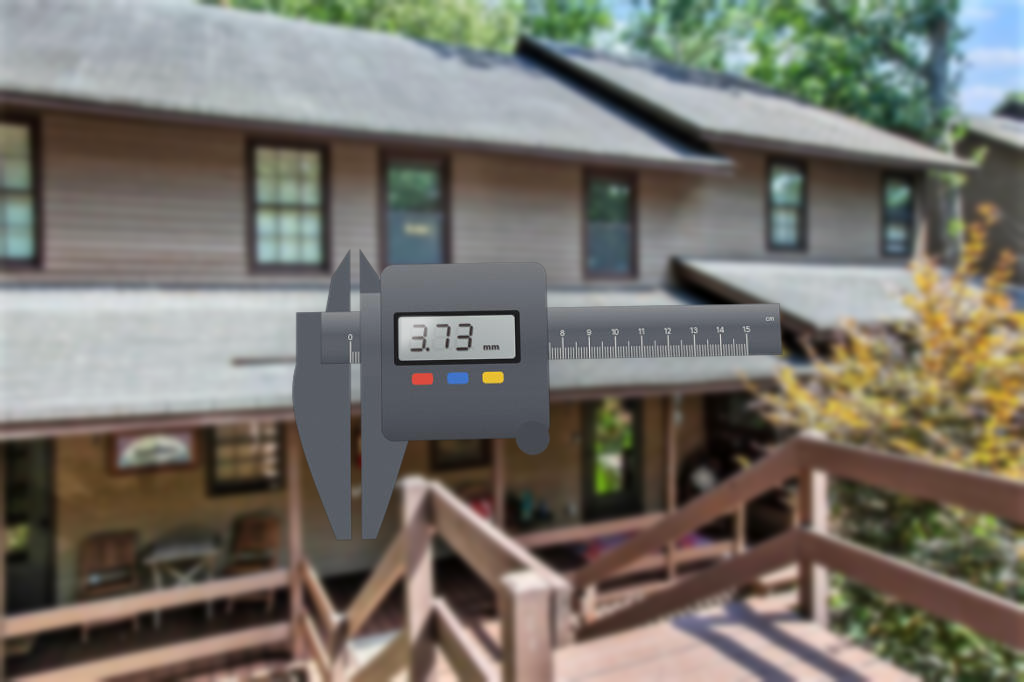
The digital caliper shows 3.73 mm
